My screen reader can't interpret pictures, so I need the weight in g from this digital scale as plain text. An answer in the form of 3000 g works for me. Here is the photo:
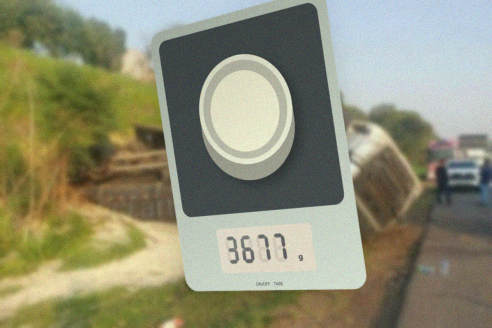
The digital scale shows 3677 g
